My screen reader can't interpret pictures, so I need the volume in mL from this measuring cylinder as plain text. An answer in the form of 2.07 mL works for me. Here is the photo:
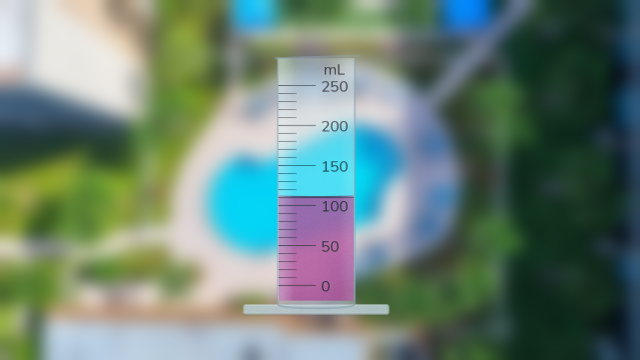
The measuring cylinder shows 110 mL
